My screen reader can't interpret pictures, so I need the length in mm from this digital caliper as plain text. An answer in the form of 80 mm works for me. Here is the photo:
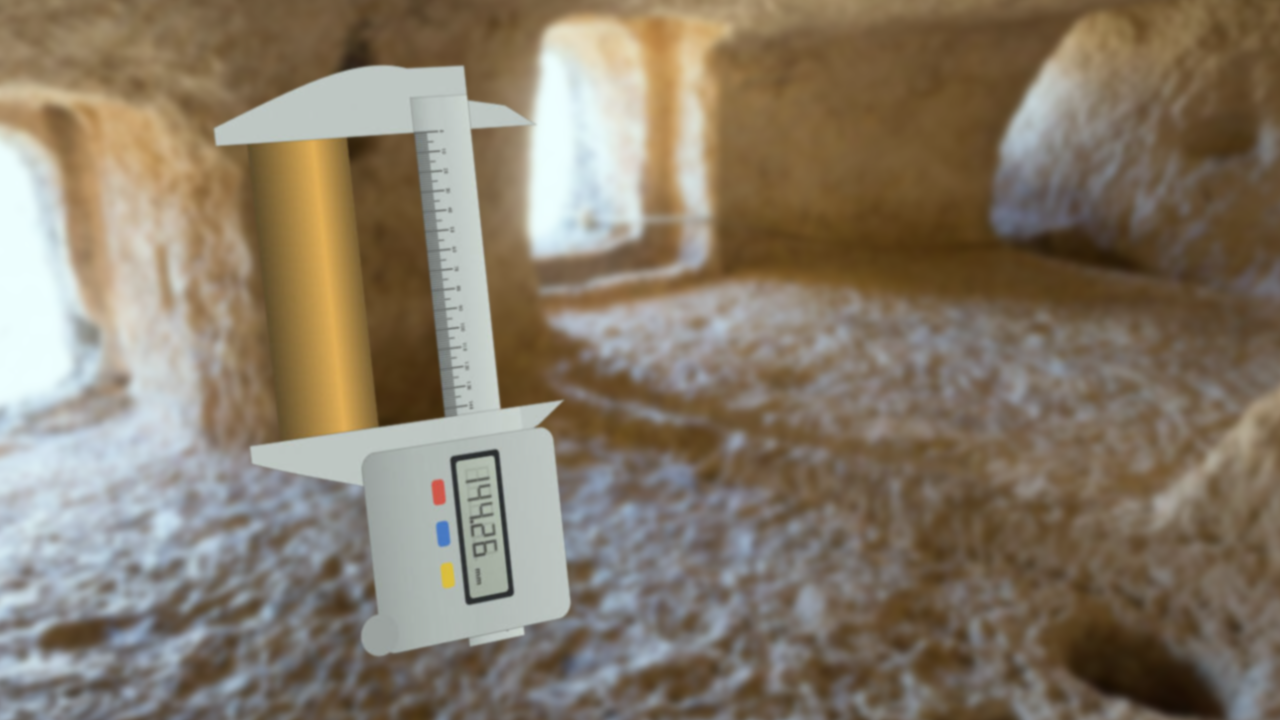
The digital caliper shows 144.26 mm
